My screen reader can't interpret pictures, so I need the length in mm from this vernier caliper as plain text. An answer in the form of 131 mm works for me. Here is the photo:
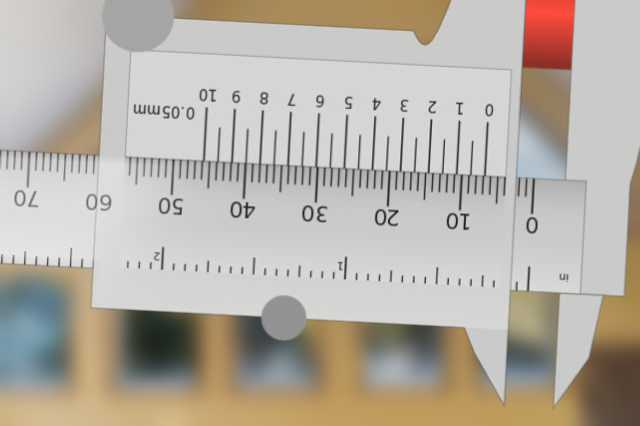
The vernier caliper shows 6.8 mm
